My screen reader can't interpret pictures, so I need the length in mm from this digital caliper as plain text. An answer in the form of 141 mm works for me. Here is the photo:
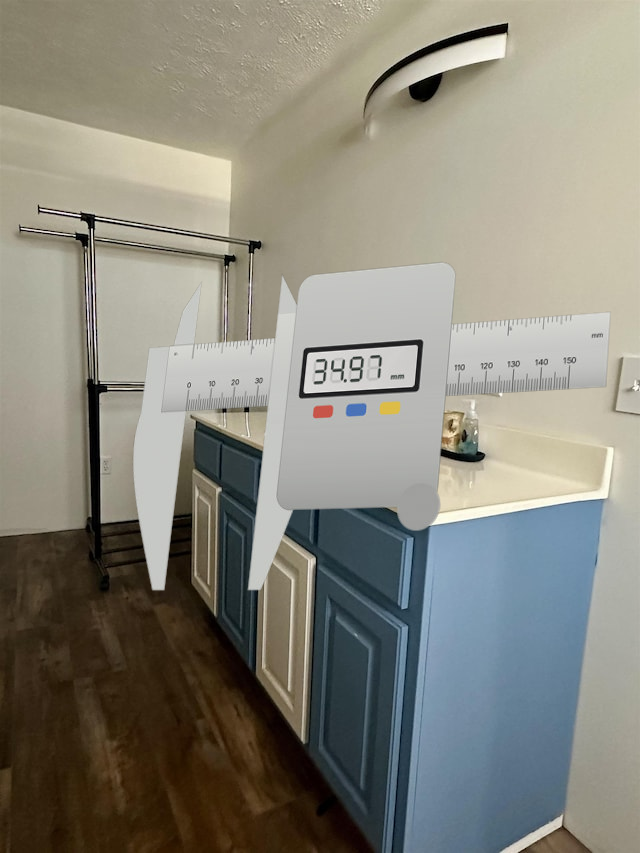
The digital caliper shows 34.97 mm
